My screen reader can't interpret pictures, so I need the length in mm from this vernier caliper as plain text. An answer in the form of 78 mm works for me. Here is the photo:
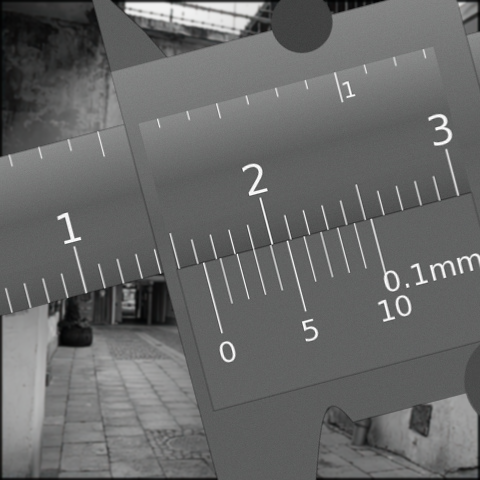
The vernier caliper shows 16.3 mm
